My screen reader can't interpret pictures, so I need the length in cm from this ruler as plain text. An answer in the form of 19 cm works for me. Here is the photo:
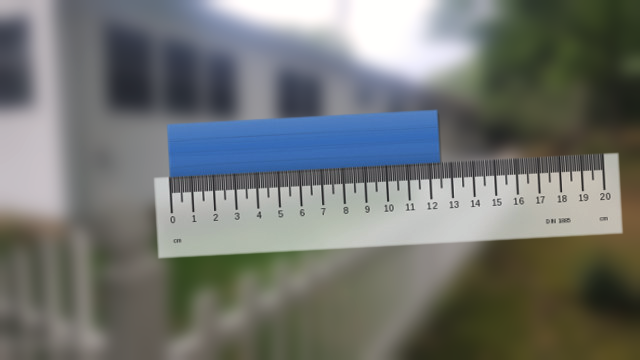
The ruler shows 12.5 cm
